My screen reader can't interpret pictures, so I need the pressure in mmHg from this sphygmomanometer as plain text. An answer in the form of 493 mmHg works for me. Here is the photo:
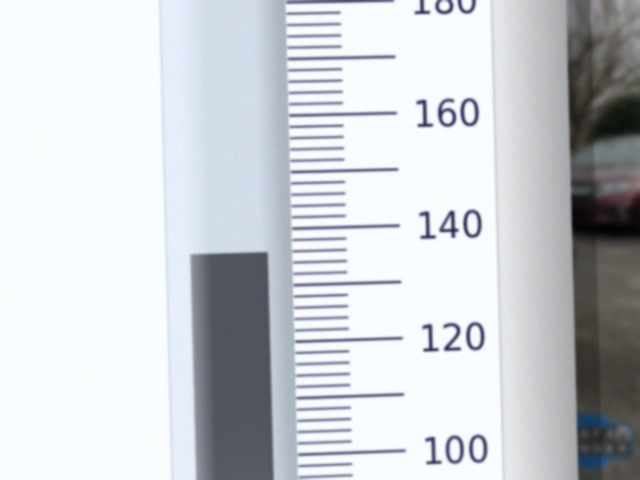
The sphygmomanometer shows 136 mmHg
